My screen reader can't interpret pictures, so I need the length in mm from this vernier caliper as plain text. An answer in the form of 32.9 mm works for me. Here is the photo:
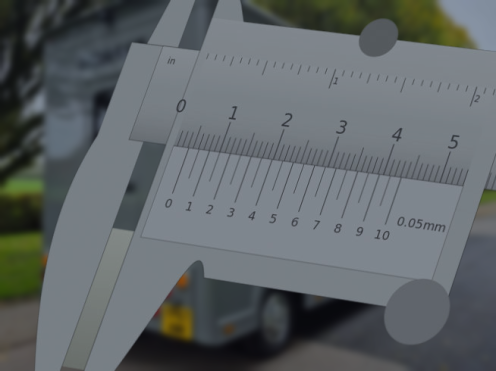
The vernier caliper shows 4.2 mm
